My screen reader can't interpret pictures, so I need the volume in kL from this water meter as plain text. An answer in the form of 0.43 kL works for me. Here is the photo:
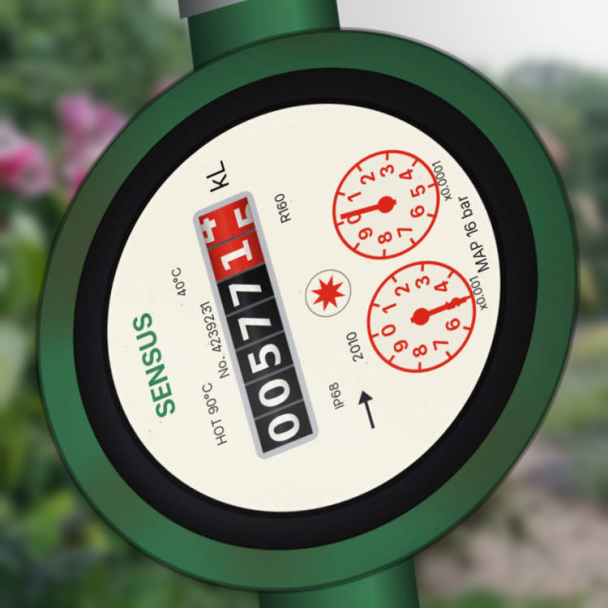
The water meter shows 577.1450 kL
